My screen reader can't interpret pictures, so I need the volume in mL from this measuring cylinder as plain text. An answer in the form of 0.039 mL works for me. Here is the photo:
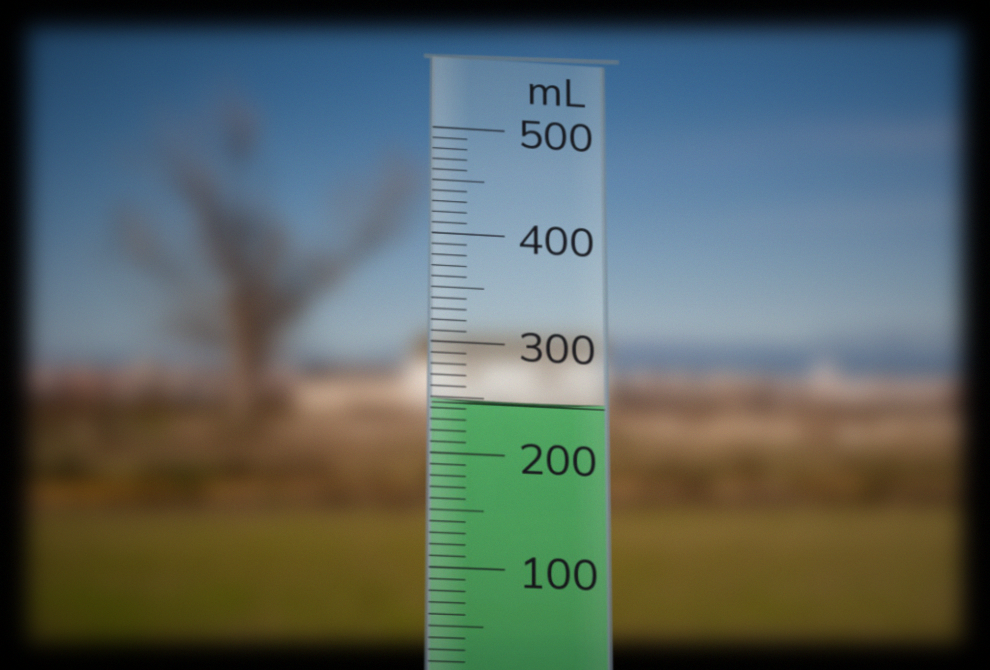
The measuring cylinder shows 245 mL
